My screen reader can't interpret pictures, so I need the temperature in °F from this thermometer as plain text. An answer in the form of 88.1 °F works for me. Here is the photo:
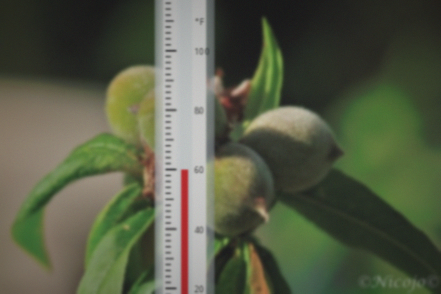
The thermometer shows 60 °F
